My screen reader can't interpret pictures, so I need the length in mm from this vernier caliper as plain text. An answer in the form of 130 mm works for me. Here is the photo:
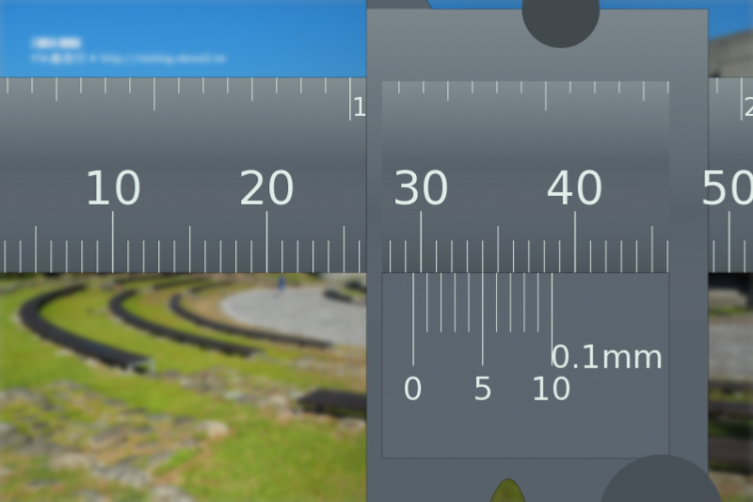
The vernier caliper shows 29.5 mm
